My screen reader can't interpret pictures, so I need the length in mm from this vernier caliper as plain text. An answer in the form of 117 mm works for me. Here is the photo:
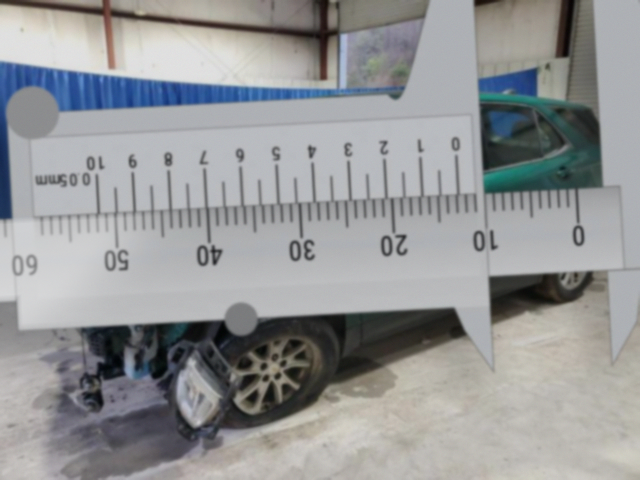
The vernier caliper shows 12.8 mm
